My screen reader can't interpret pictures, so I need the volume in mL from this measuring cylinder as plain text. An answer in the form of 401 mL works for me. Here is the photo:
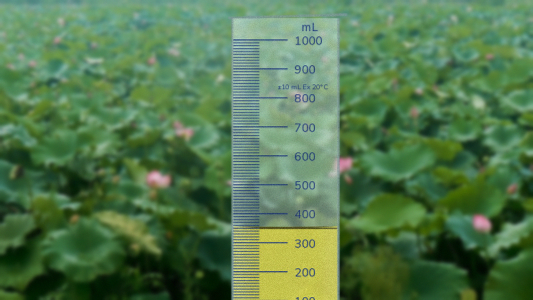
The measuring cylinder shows 350 mL
